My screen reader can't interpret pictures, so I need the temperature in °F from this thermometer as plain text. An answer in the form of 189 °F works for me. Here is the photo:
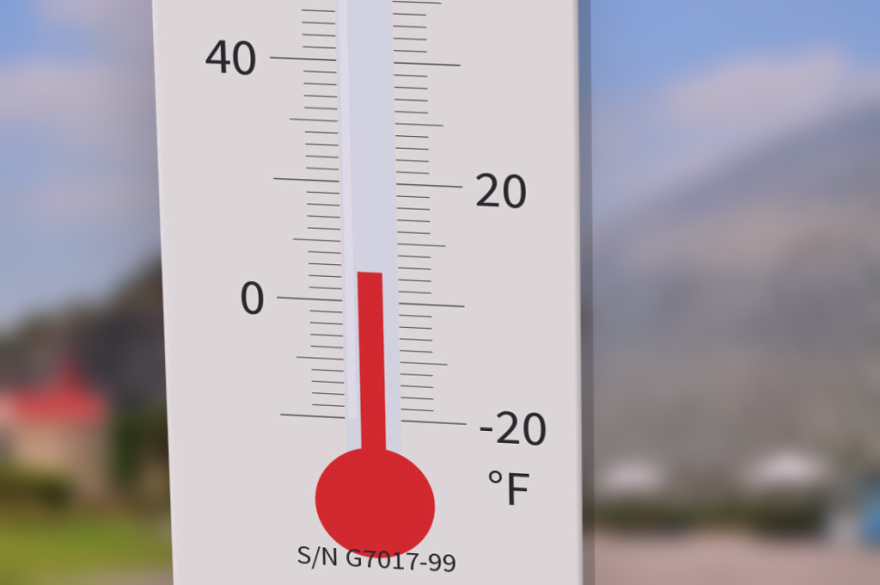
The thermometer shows 5 °F
